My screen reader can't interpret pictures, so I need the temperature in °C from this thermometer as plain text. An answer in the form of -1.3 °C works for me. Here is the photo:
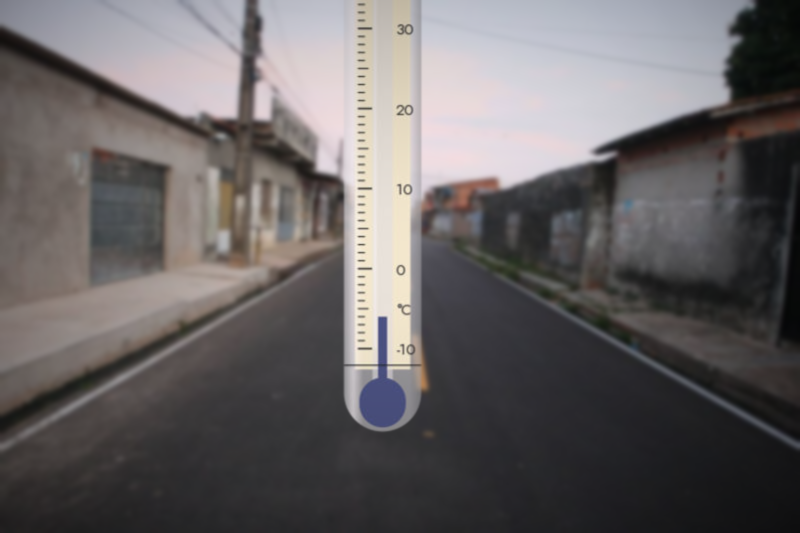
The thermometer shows -6 °C
